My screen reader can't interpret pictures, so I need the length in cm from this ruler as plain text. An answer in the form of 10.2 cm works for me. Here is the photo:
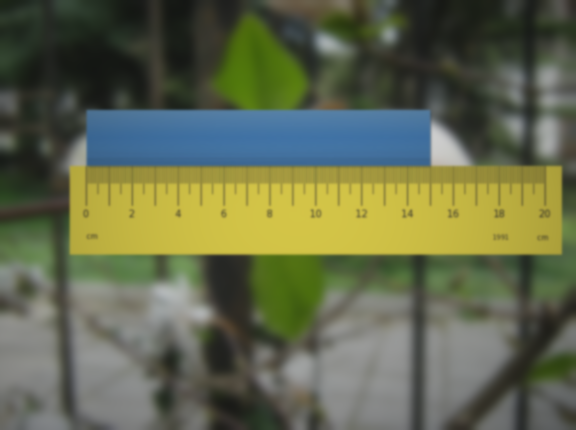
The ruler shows 15 cm
